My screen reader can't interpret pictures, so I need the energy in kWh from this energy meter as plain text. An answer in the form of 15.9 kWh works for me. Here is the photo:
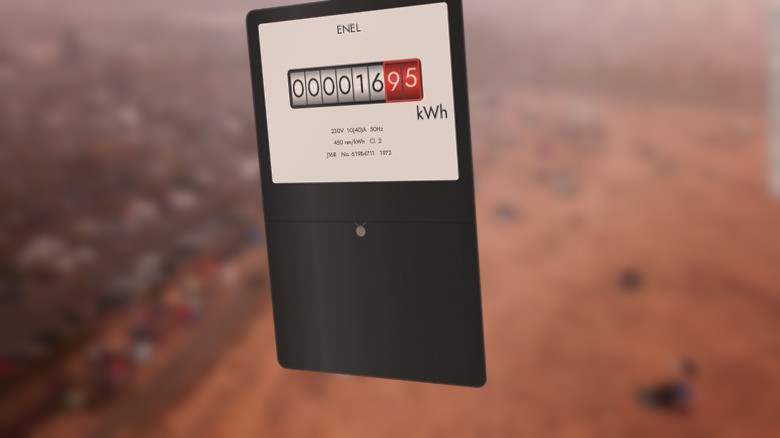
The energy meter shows 16.95 kWh
